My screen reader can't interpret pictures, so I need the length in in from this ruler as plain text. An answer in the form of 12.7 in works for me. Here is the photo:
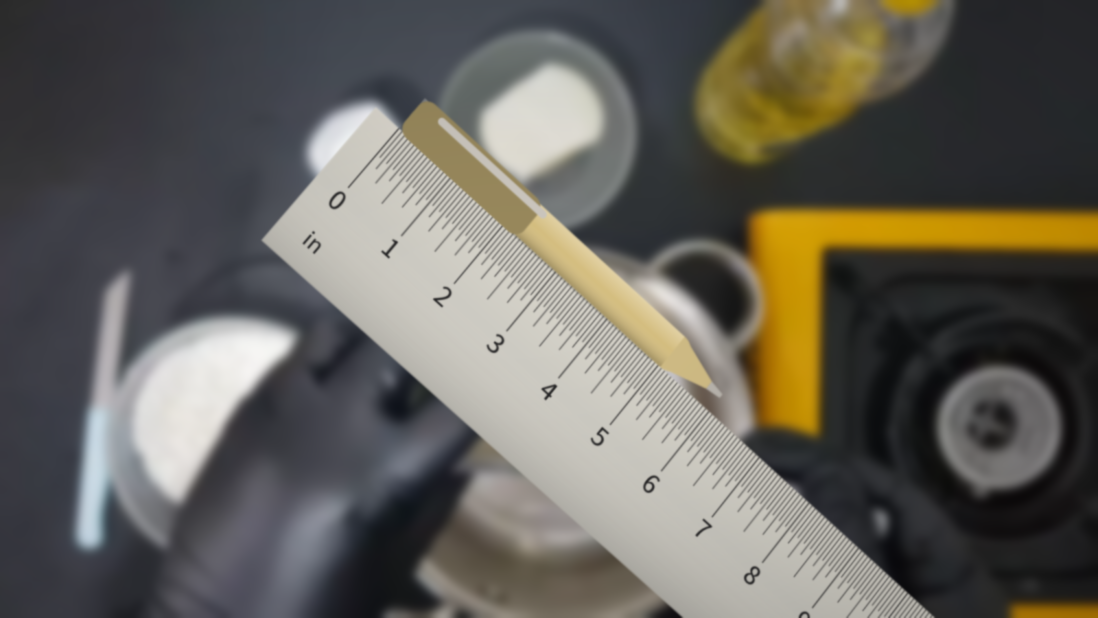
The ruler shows 6 in
